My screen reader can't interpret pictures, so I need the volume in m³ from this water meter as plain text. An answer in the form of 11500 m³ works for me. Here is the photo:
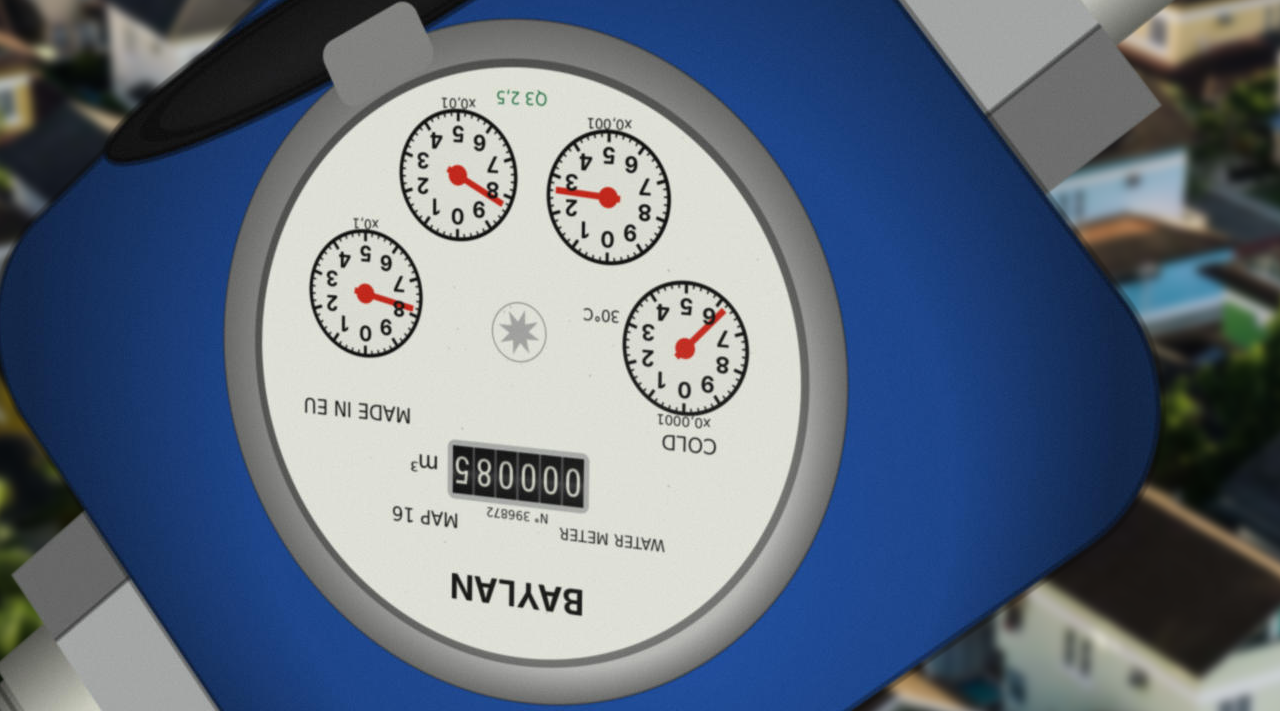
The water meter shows 85.7826 m³
